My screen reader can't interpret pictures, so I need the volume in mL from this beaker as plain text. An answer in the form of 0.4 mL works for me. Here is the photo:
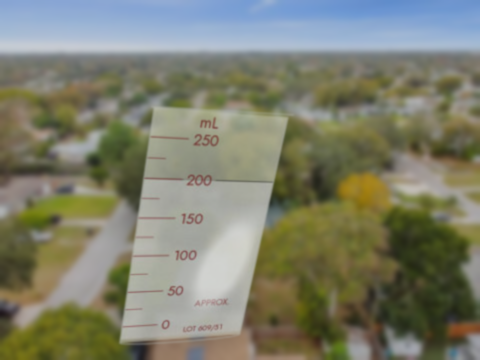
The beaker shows 200 mL
